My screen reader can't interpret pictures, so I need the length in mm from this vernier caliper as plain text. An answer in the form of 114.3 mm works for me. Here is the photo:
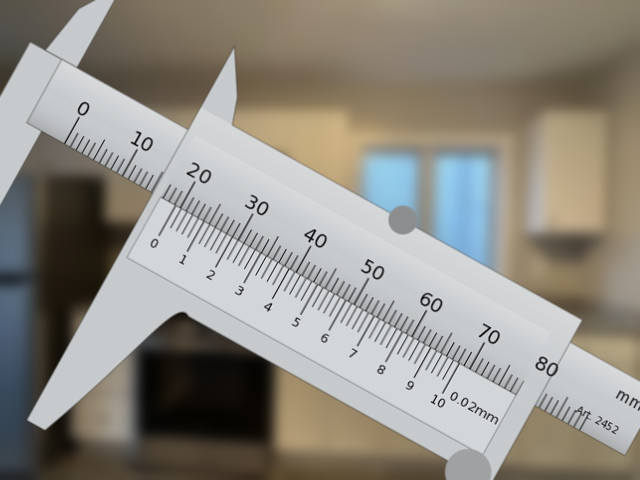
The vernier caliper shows 19.2 mm
